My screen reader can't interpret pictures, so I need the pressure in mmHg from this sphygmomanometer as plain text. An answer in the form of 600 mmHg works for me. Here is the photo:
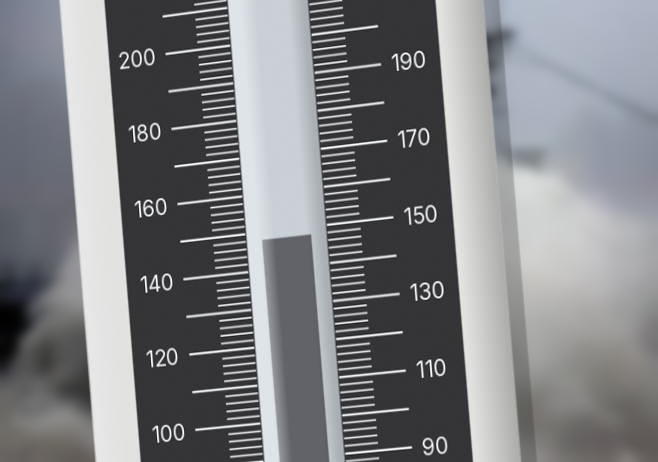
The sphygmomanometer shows 148 mmHg
